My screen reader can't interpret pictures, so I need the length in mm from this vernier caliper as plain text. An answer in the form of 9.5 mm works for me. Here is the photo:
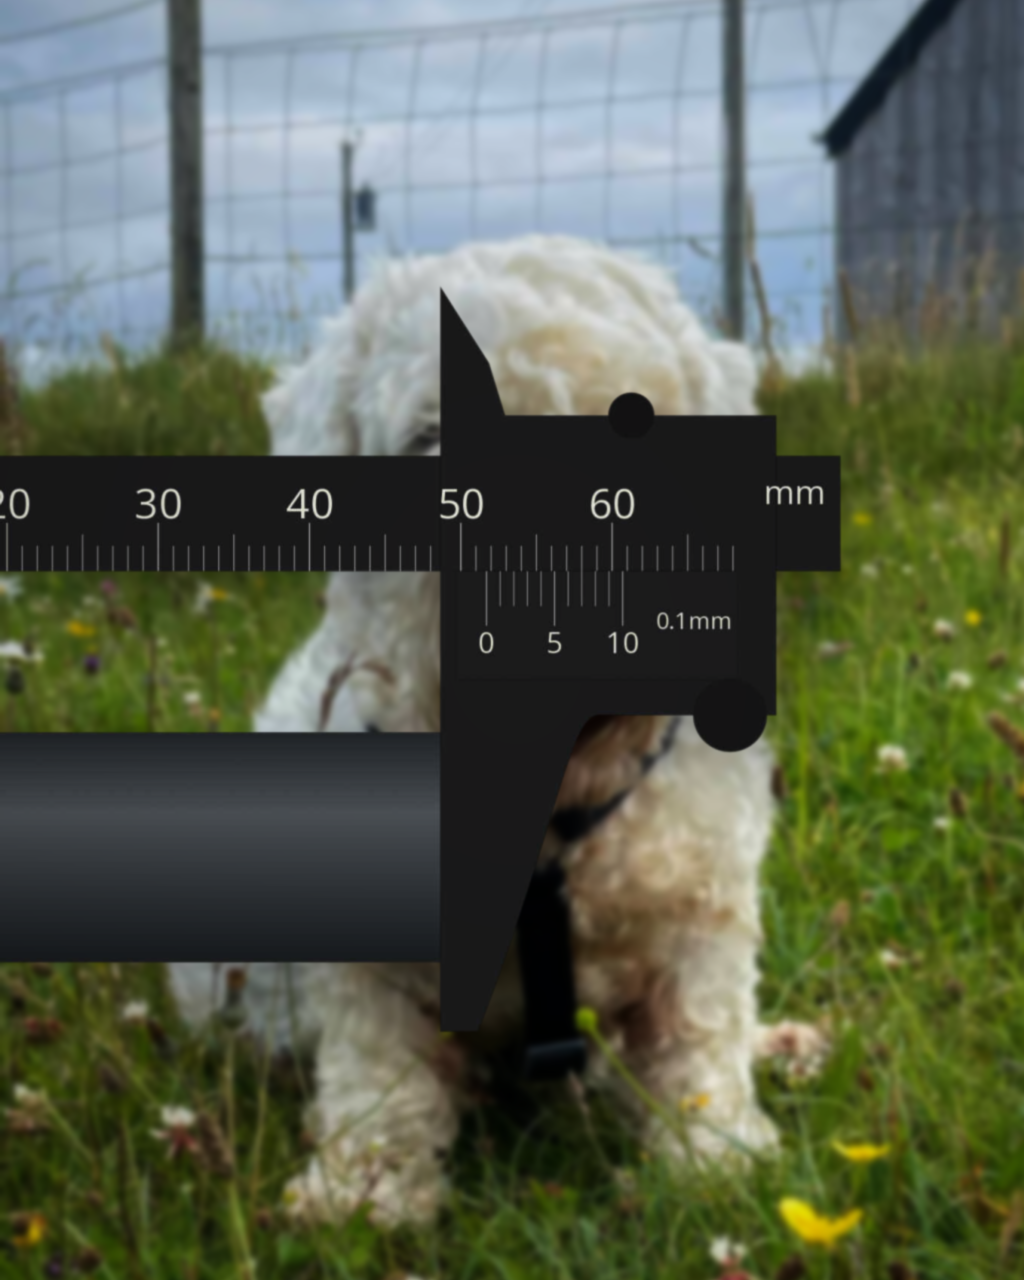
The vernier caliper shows 51.7 mm
